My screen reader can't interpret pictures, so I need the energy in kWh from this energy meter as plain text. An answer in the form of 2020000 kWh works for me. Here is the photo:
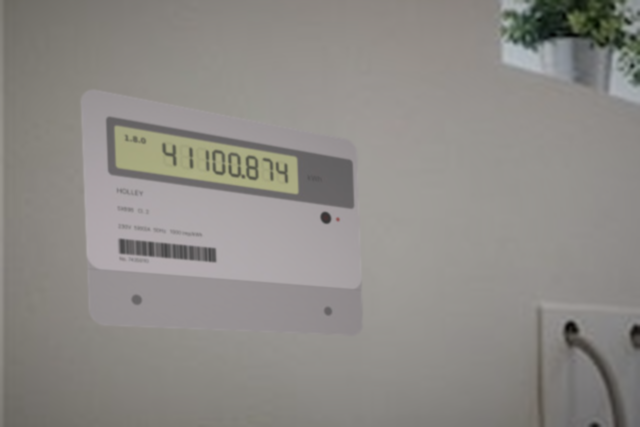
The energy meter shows 41100.874 kWh
